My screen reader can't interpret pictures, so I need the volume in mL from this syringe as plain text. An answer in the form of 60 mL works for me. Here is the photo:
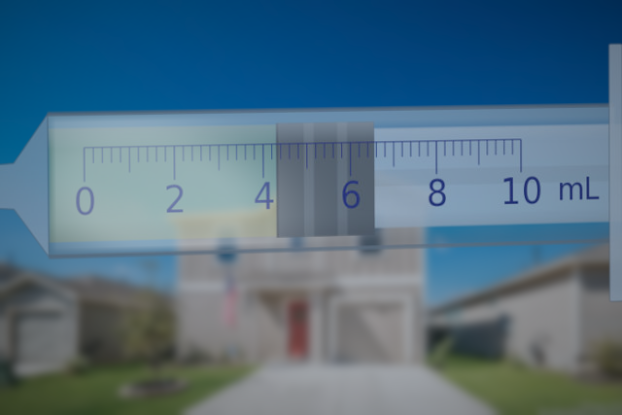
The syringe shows 4.3 mL
